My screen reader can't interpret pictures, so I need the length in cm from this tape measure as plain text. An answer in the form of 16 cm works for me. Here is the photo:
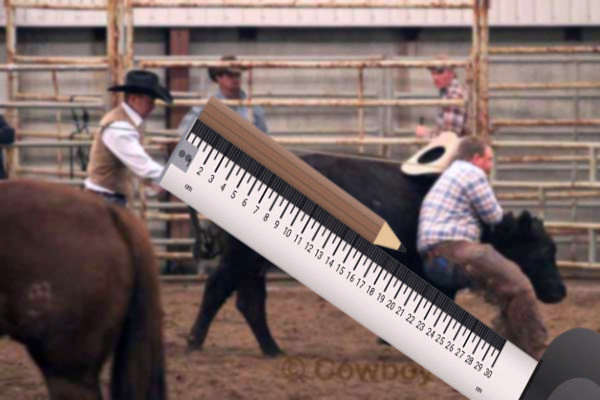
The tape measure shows 19 cm
